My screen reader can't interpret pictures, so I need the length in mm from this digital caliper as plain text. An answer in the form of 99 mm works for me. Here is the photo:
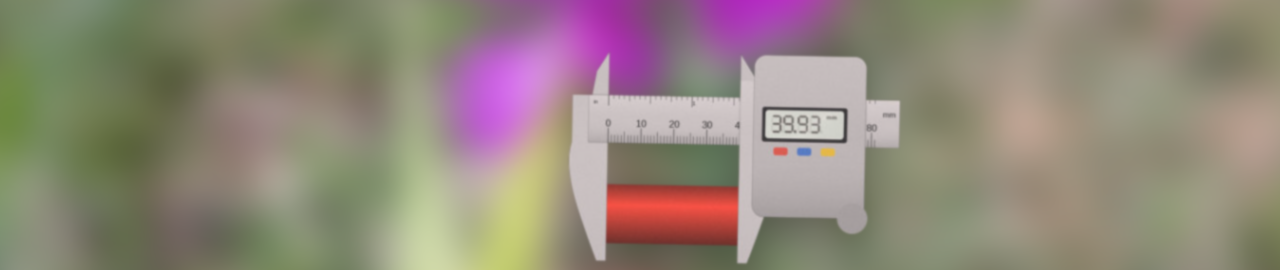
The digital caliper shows 39.93 mm
